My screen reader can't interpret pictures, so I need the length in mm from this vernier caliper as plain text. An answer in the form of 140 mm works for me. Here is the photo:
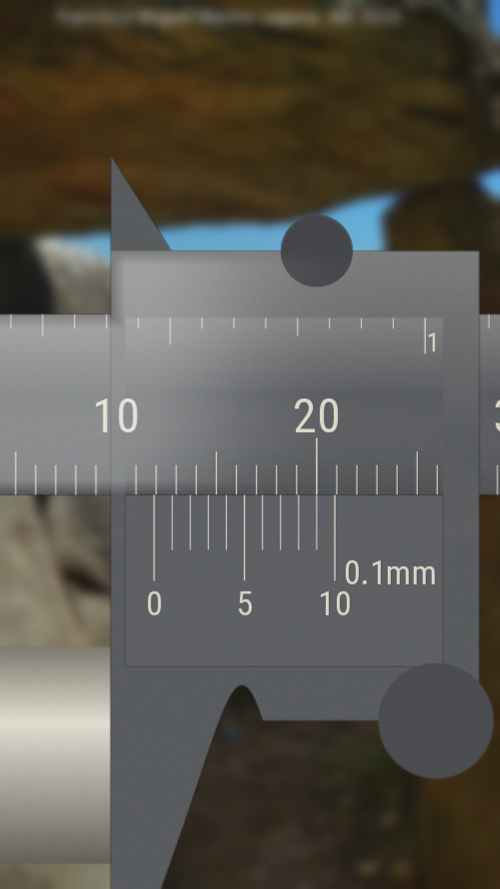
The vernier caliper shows 11.9 mm
